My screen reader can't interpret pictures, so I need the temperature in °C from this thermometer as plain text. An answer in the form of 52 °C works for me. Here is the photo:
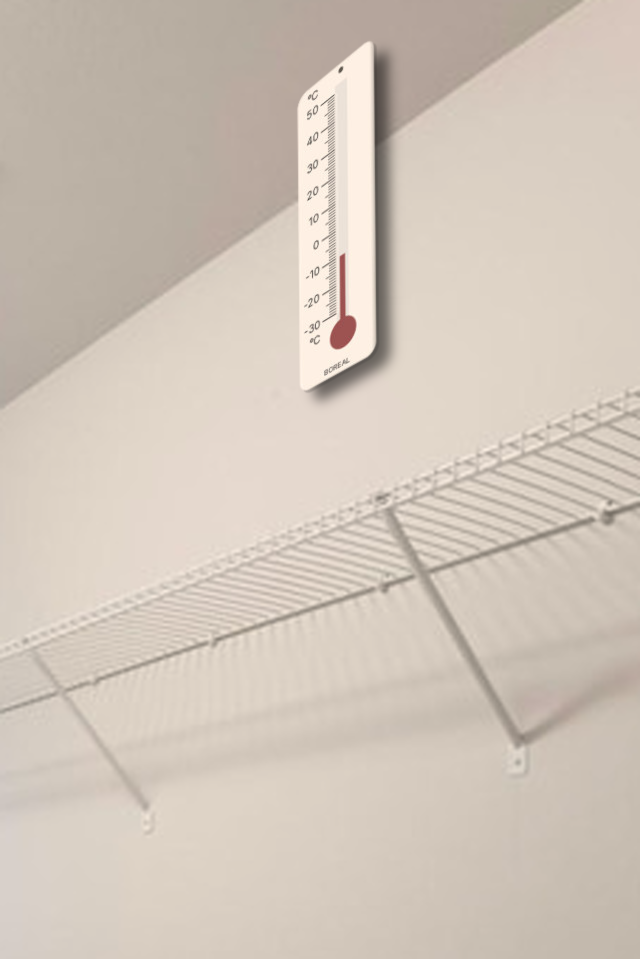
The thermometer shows -10 °C
